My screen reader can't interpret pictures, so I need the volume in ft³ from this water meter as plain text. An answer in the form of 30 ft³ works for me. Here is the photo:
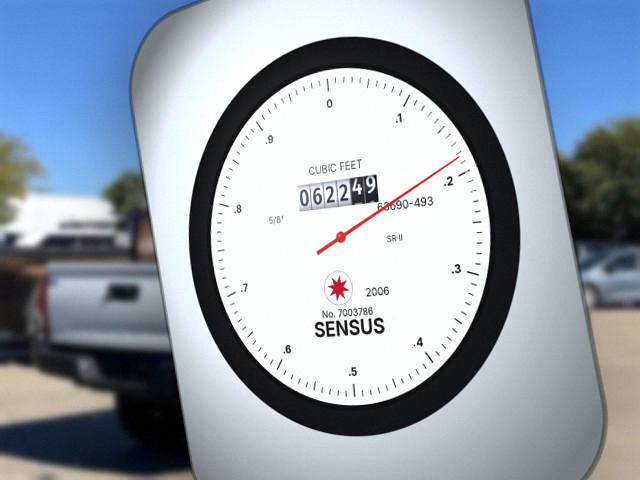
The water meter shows 62249.18 ft³
